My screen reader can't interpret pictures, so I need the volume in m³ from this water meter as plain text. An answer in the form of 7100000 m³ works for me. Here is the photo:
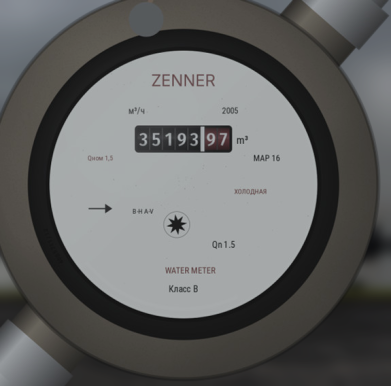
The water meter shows 35193.97 m³
